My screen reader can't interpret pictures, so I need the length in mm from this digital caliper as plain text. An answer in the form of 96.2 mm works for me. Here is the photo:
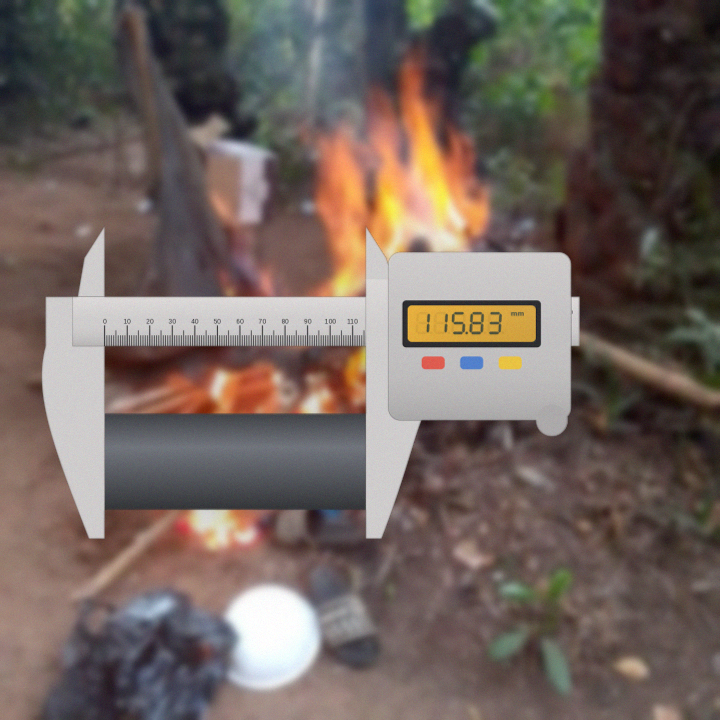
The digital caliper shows 115.83 mm
